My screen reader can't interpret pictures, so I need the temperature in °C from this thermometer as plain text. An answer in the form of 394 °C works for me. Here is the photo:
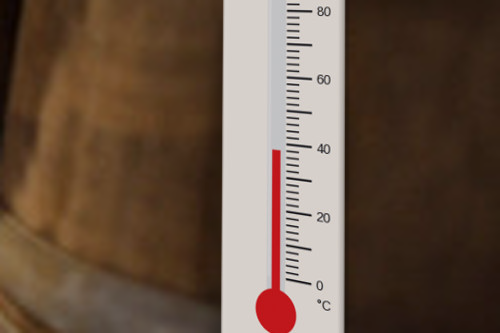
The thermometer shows 38 °C
